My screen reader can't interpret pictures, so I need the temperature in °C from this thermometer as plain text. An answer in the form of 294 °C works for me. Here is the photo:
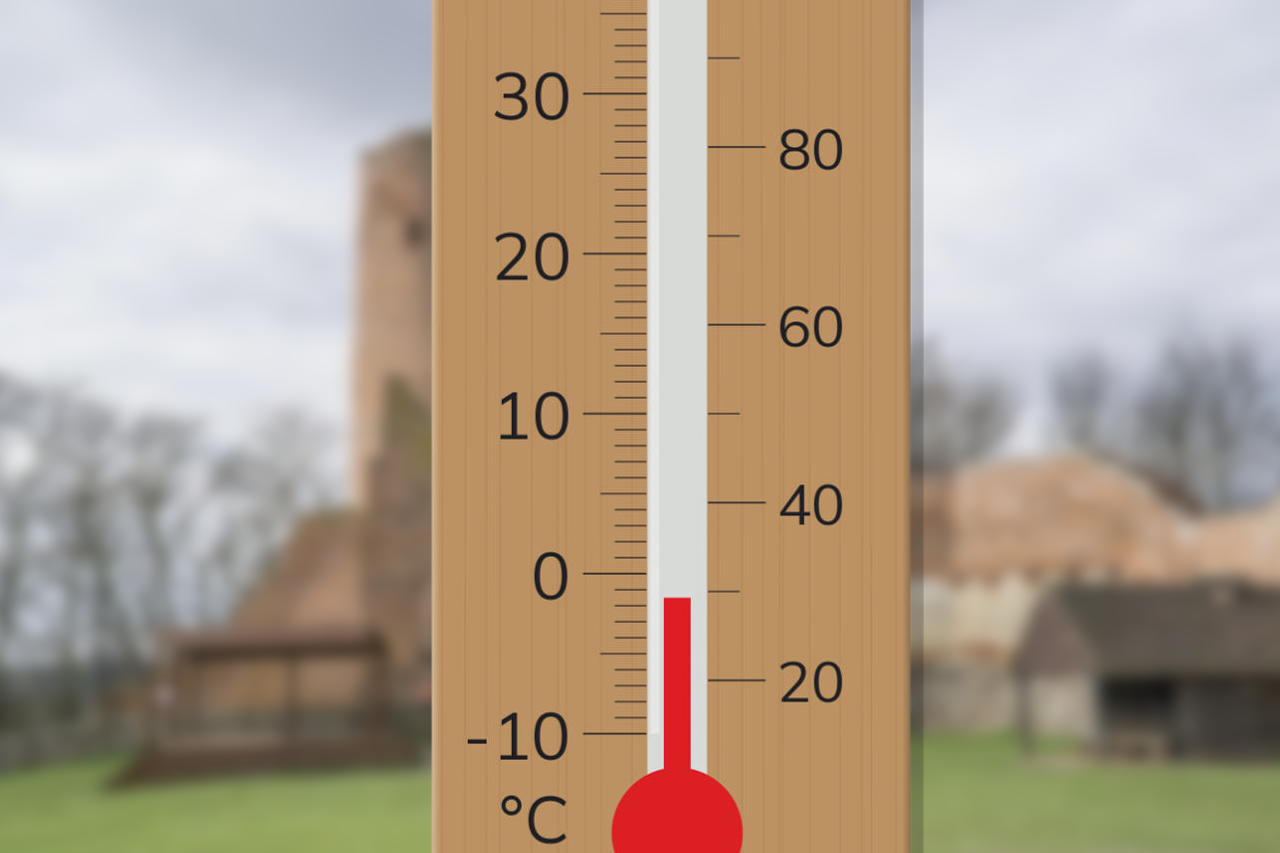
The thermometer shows -1.5 °C
